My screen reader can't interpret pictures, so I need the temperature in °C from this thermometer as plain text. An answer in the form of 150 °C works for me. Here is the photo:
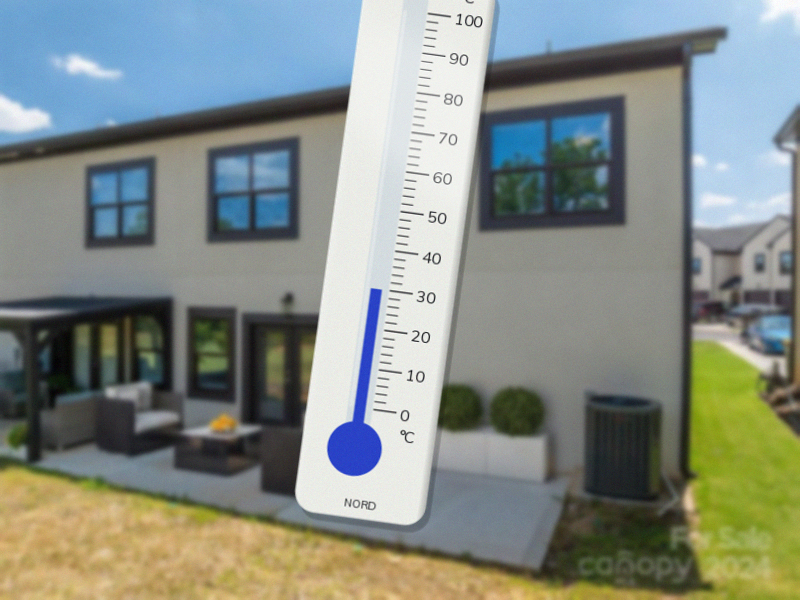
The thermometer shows 30 °C
